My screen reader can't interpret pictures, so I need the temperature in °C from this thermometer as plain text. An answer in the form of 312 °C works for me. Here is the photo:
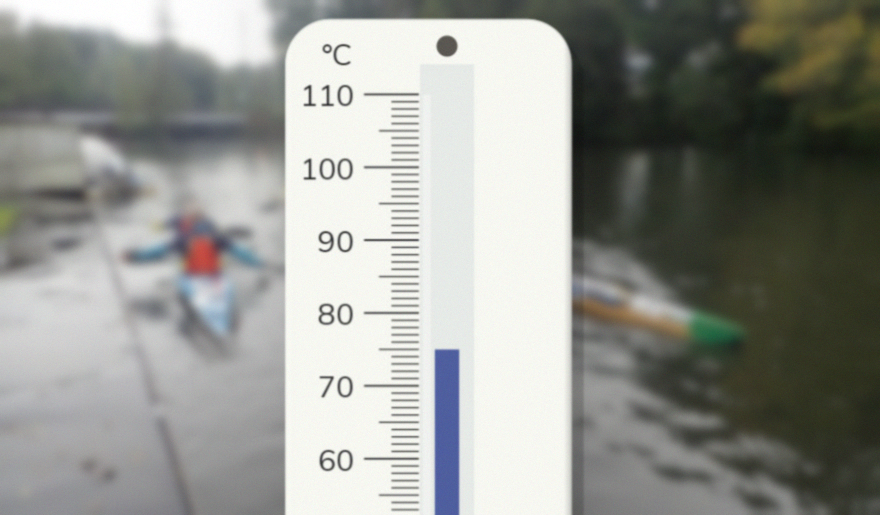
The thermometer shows 75 °C
